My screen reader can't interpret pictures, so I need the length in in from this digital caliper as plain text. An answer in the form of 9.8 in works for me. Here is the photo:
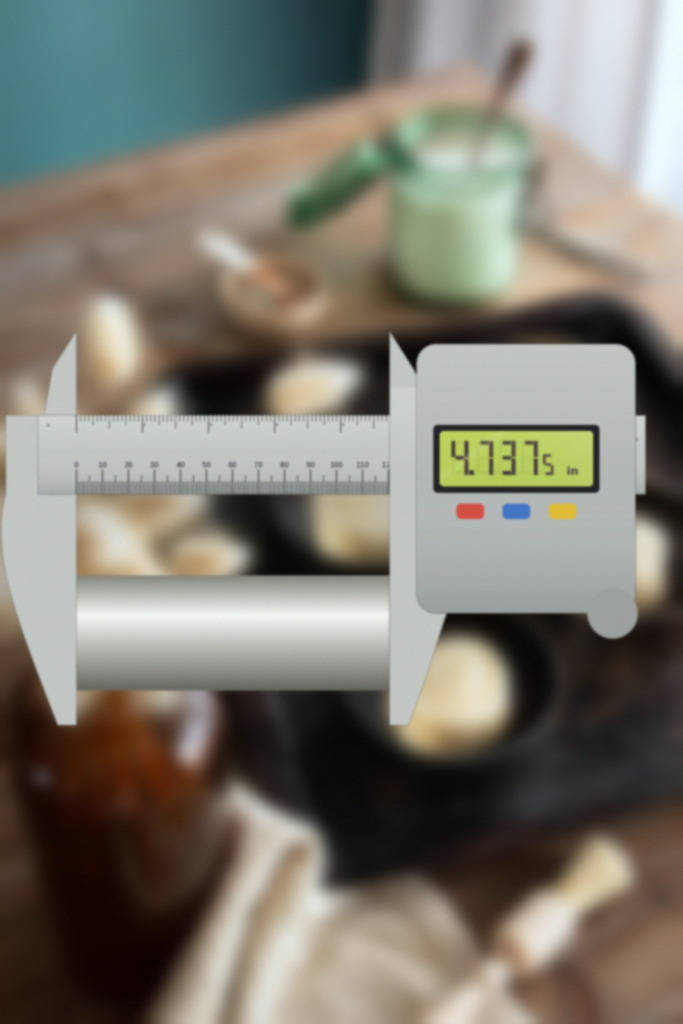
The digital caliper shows 4.7375 in
